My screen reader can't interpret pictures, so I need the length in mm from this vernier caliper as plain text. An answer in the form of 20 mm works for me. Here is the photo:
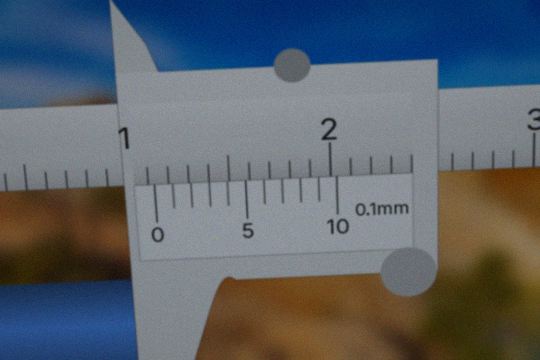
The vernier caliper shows 11.3 mm
